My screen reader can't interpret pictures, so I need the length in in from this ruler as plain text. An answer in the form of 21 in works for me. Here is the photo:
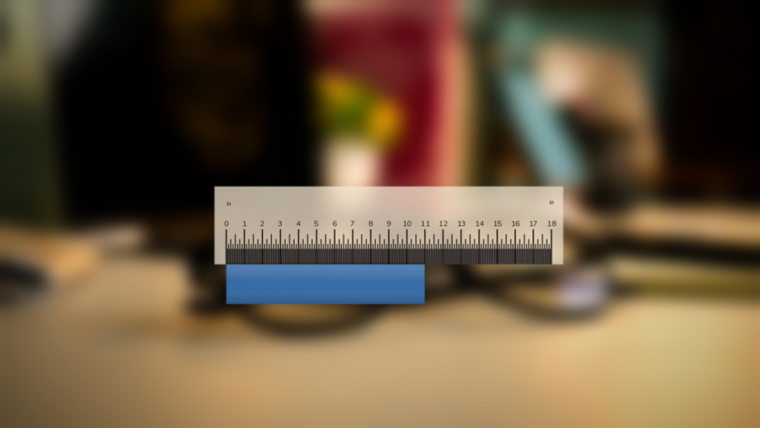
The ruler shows 11 in
